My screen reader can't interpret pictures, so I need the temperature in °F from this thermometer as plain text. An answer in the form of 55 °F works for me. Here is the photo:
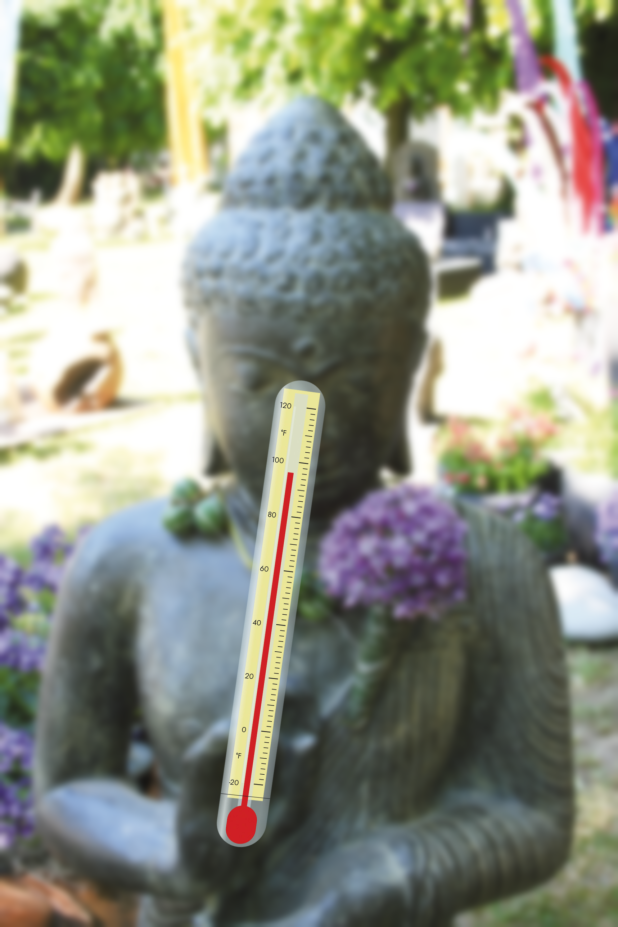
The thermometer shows 96 °F
